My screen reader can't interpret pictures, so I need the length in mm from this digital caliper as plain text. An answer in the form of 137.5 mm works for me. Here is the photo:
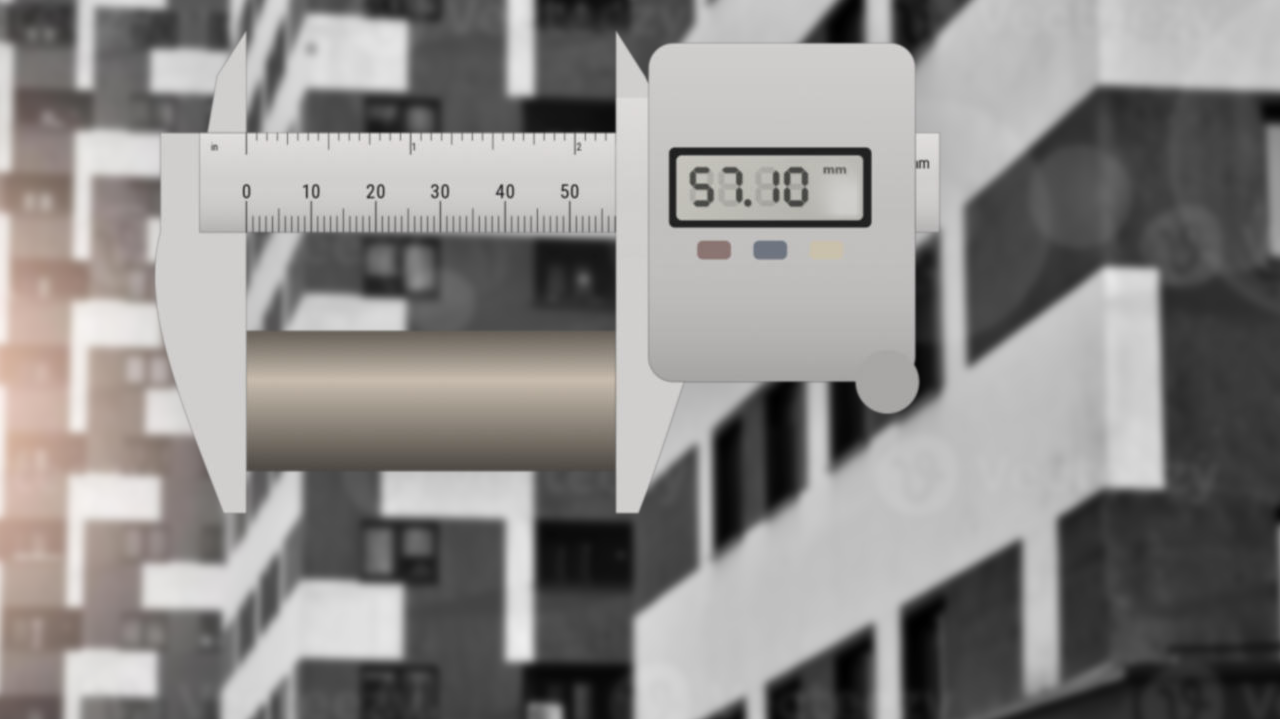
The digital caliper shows 57.10 mm
